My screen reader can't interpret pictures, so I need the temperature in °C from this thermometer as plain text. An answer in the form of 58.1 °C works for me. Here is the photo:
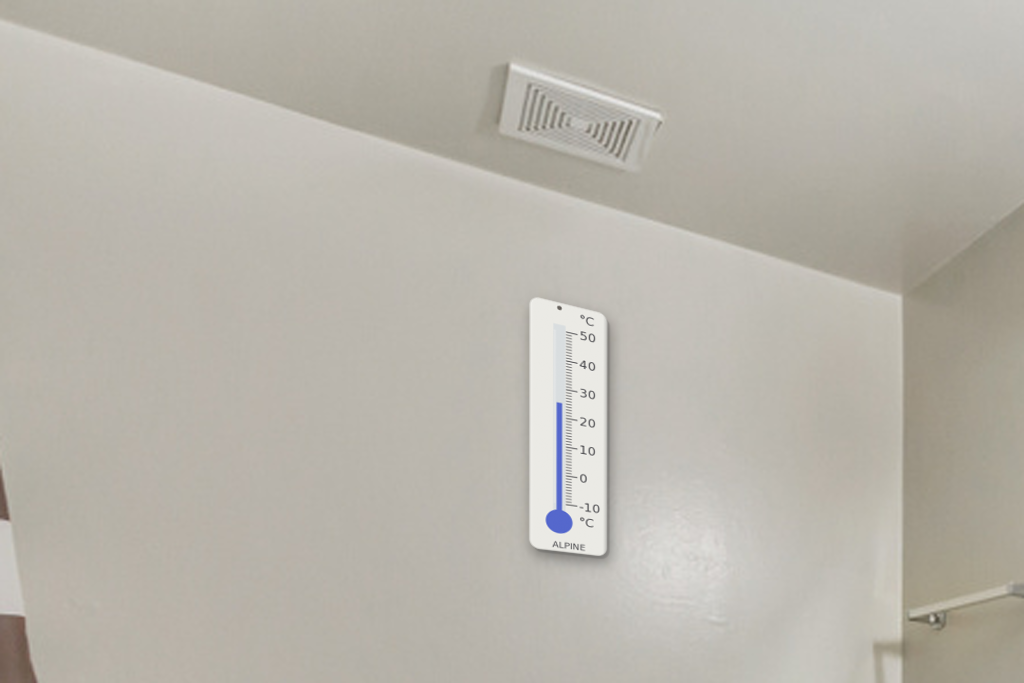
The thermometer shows 25 °C
